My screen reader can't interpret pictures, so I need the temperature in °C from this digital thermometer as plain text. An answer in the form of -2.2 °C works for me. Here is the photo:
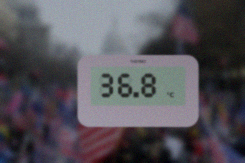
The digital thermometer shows 36.8 °C
